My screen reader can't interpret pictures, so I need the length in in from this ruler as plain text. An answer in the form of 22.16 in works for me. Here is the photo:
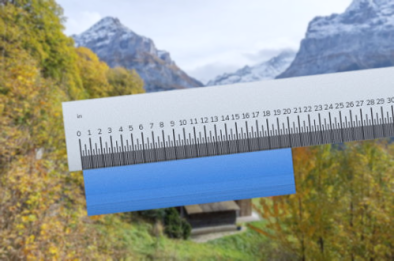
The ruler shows 20 in
